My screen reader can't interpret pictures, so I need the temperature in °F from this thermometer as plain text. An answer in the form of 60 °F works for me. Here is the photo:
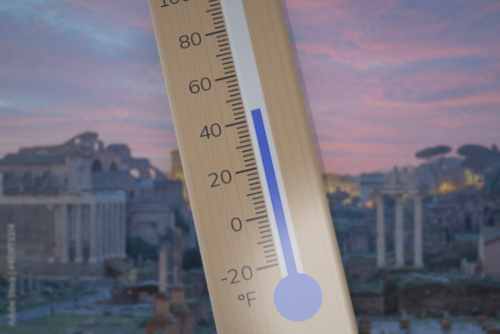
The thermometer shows 44 °F
